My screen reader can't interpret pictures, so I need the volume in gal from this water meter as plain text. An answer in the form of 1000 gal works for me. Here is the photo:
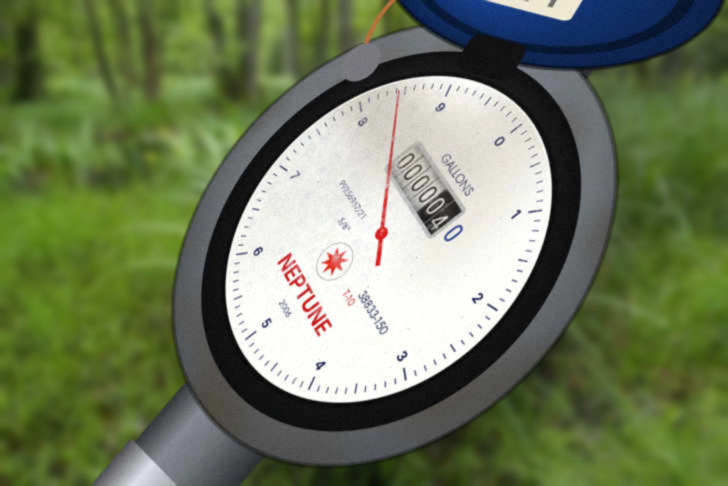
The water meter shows 38.4 gal
